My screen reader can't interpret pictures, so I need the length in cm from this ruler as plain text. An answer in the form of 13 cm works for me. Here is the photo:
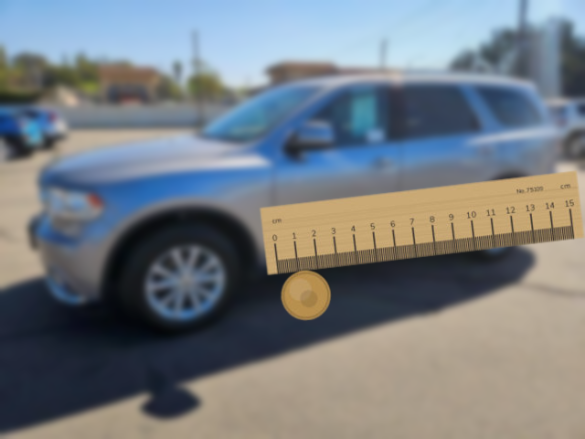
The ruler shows 2.5 cm
